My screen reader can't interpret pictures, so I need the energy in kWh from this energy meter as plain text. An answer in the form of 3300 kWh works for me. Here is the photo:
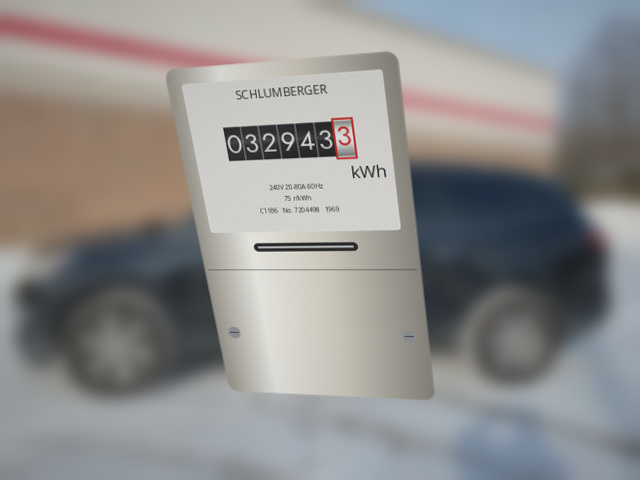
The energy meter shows 32943.3 kWh
